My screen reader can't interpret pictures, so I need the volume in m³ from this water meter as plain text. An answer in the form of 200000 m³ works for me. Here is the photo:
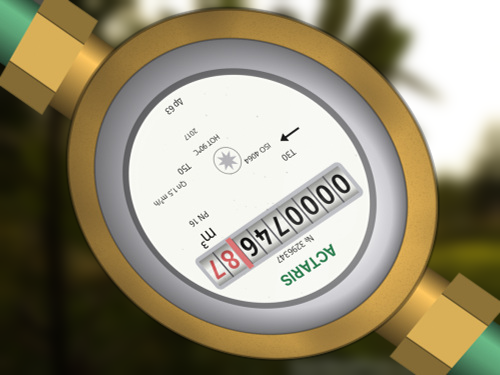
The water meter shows 746.87 m³
